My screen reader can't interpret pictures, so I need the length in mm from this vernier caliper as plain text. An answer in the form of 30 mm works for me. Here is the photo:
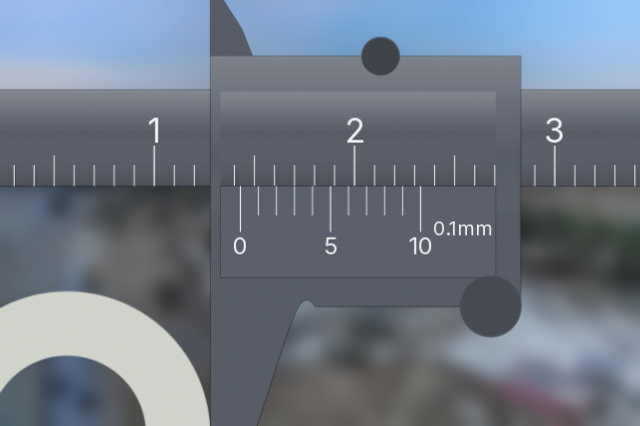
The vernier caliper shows 14.3 mm
